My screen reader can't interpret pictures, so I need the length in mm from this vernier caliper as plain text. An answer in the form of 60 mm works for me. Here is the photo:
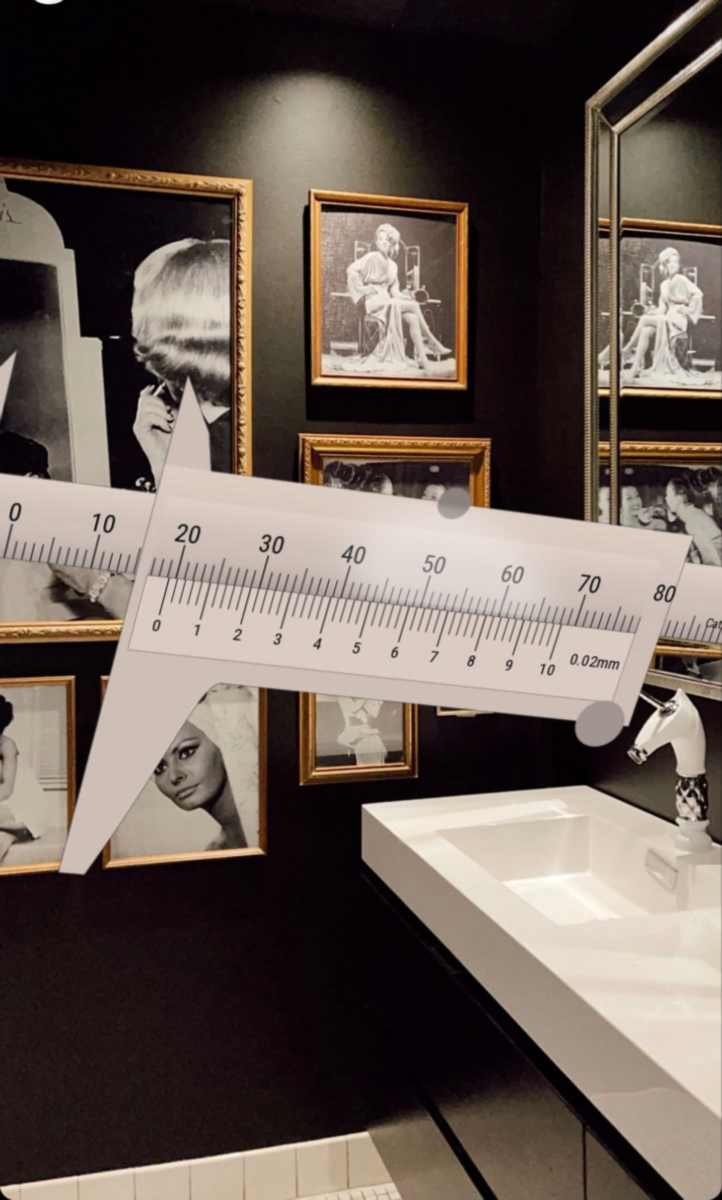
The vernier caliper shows 19.2 mm
